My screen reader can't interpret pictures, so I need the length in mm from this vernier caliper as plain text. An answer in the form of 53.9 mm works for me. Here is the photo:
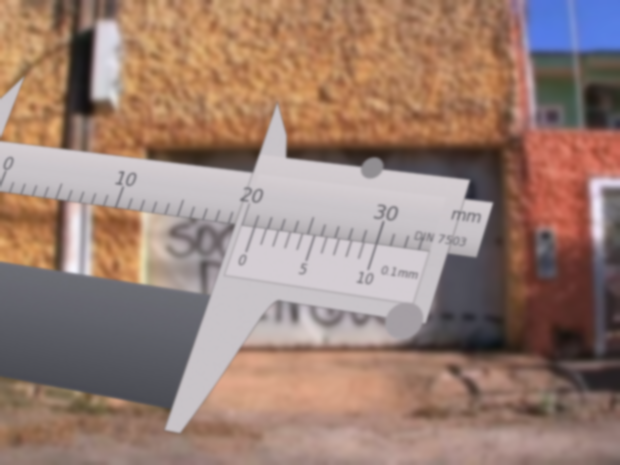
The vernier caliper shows 21.0 mm
